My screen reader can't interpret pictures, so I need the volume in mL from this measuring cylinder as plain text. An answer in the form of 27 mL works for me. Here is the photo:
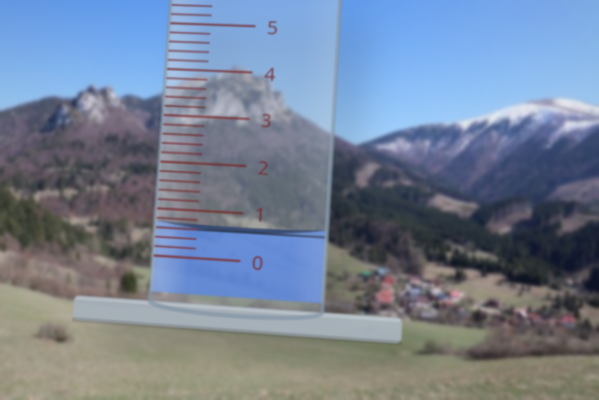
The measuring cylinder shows 0.6 mL
